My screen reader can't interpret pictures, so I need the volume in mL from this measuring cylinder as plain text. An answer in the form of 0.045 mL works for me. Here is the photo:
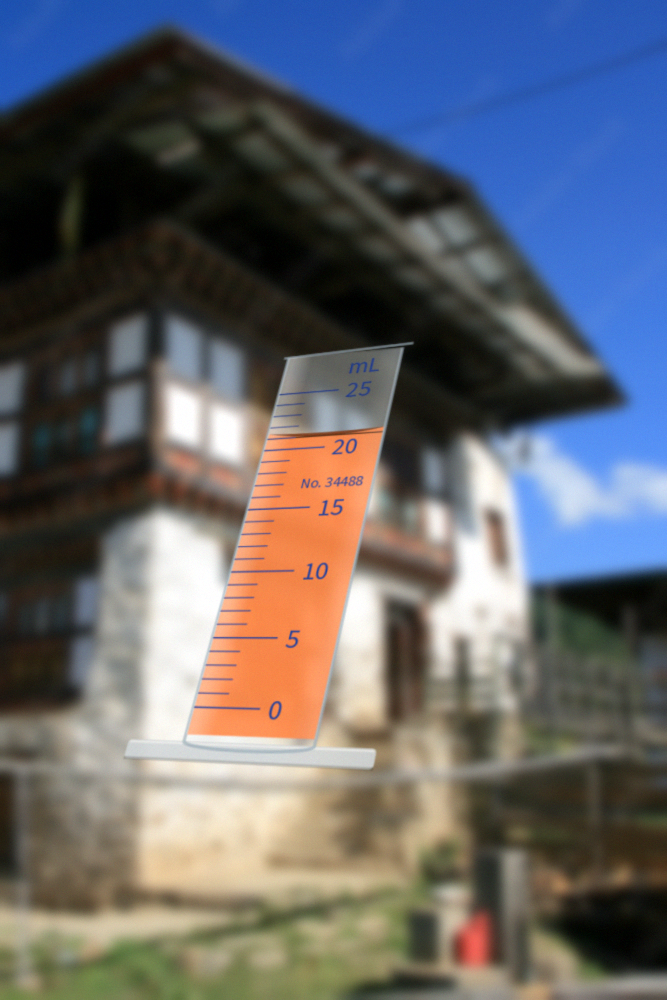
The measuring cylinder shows 21 mL
